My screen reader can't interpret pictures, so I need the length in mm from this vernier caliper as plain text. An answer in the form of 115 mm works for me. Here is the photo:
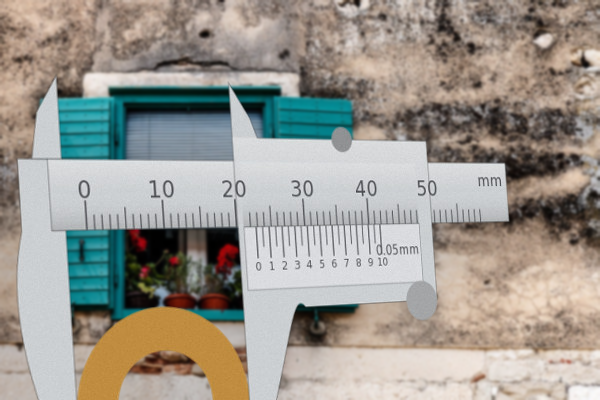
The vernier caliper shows 22.8 mm
